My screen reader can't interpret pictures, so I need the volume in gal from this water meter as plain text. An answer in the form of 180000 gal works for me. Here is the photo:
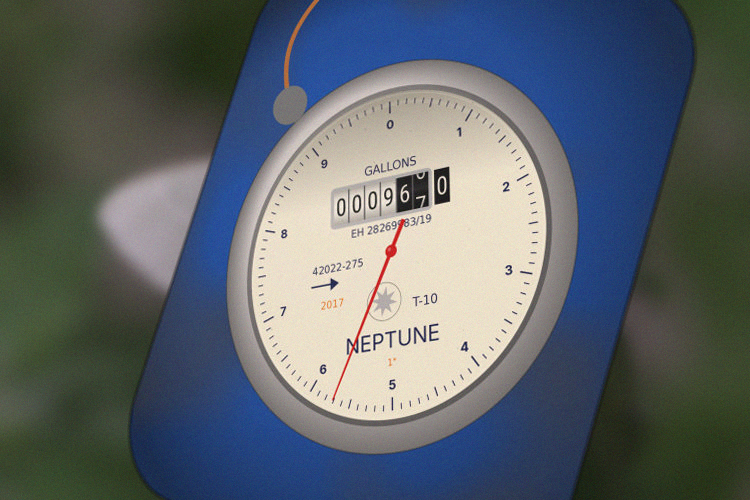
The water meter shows 9665.7 gal
